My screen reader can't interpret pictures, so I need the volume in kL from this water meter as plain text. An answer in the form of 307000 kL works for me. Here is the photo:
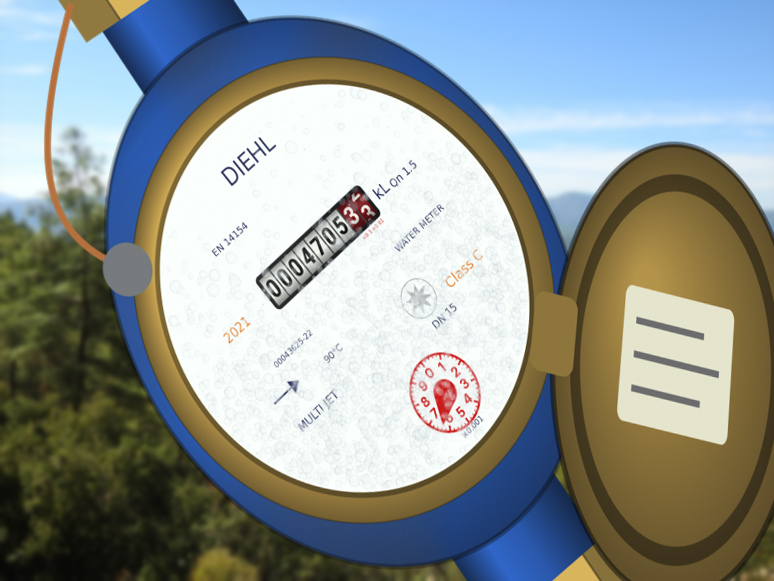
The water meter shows 4705.326 kL
